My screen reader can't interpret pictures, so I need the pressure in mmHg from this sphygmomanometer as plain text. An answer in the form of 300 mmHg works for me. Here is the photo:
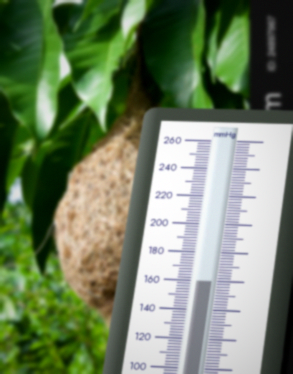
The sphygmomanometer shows 160 mmHg
